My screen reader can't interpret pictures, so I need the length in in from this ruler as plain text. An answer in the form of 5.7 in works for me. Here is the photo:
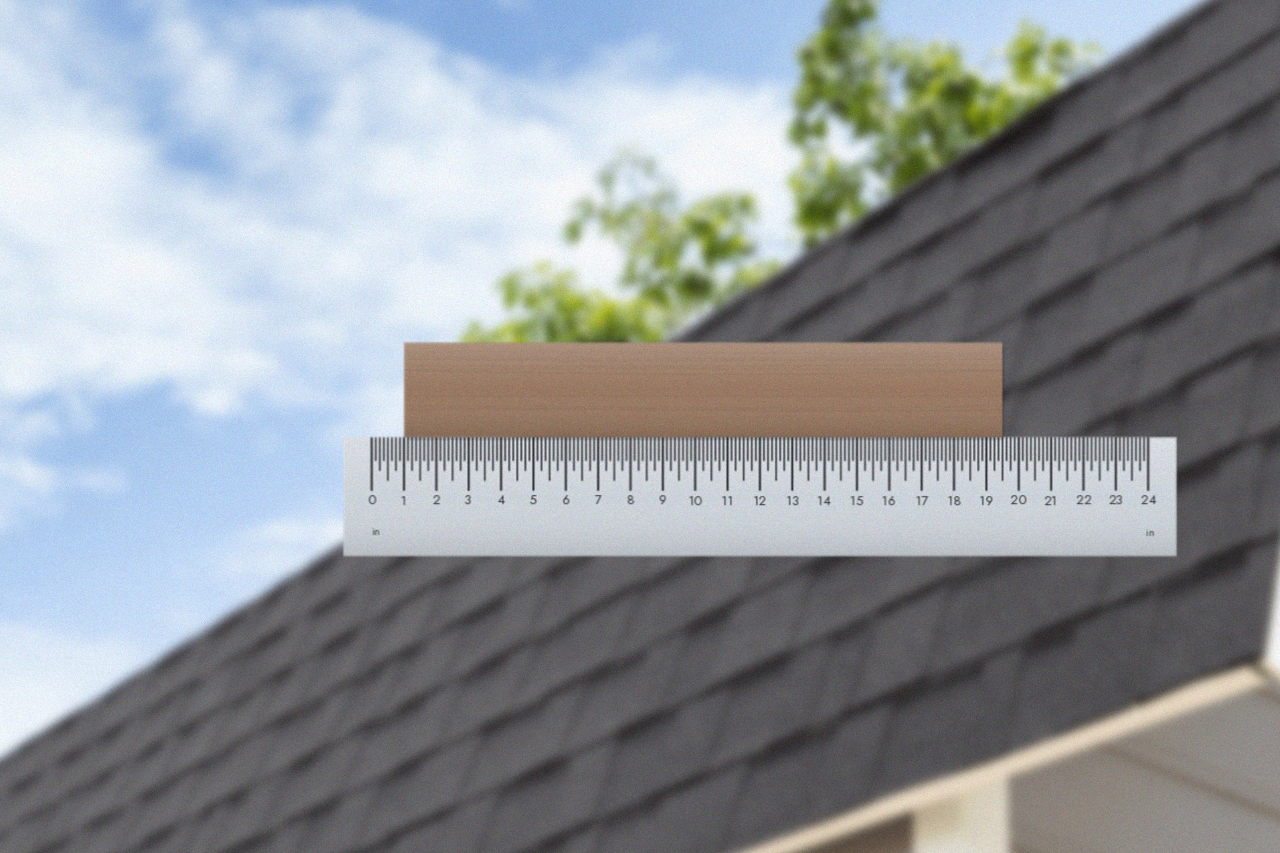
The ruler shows 18.5 in
